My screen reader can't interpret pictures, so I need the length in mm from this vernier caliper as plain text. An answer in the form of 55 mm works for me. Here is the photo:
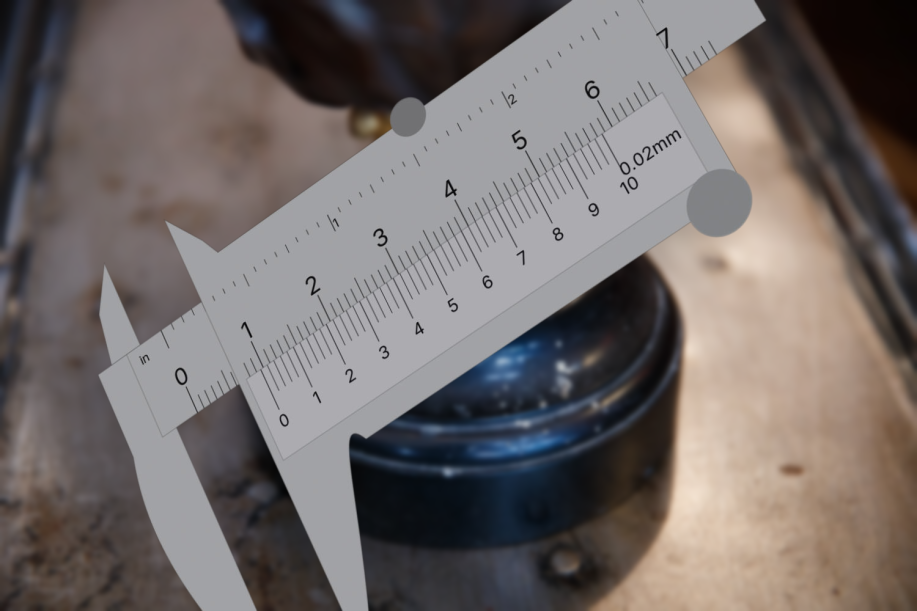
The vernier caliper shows 9.6 mm
